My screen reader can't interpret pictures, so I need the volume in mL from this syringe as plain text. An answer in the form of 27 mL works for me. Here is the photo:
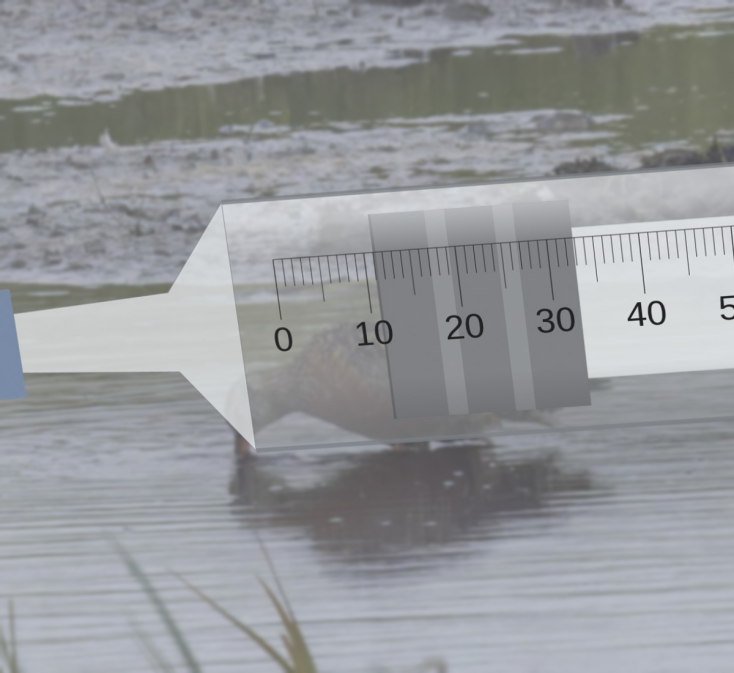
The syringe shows 11 mL
